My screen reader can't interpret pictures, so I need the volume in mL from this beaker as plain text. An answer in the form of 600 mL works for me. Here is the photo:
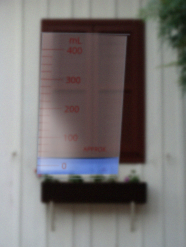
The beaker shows 25 mL
